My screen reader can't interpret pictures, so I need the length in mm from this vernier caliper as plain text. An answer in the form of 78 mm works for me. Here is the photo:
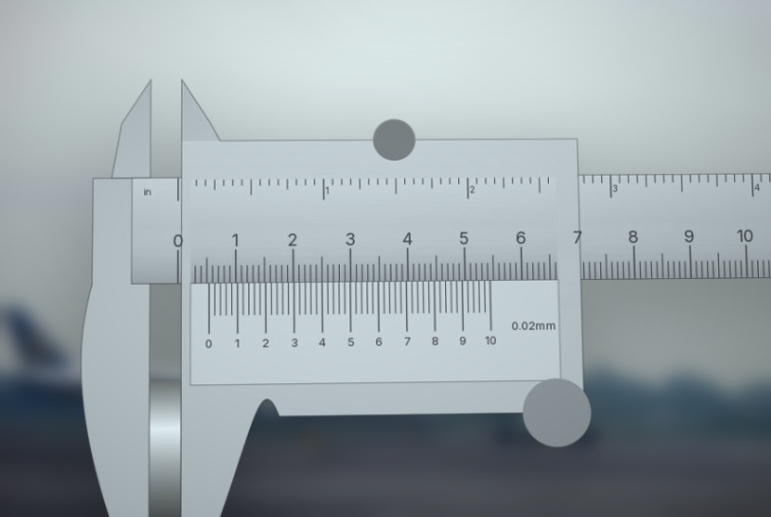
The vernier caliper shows 5.4 mm
